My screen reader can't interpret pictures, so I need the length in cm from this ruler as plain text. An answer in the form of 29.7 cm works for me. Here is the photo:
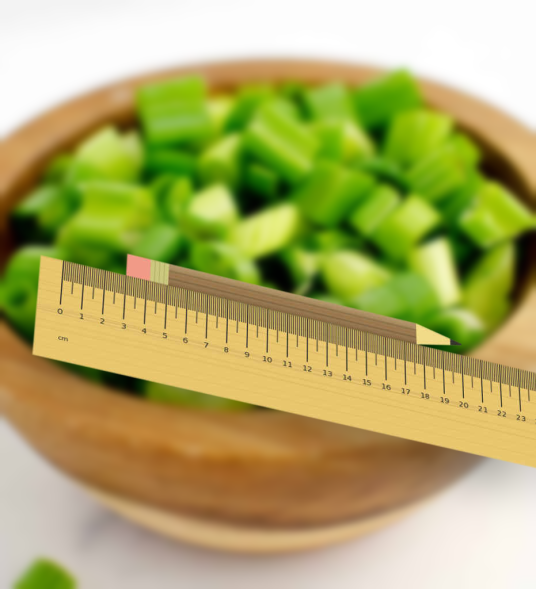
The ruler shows 17 cm
